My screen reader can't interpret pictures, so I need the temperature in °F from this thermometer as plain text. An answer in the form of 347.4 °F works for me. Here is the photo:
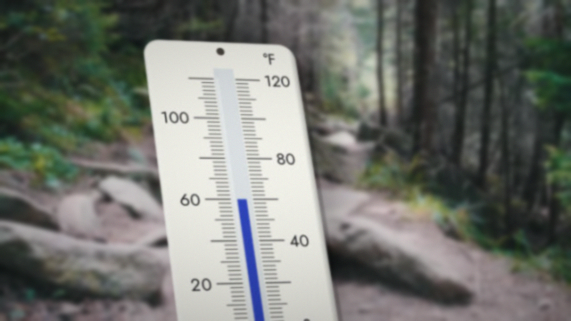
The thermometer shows 60 °F
